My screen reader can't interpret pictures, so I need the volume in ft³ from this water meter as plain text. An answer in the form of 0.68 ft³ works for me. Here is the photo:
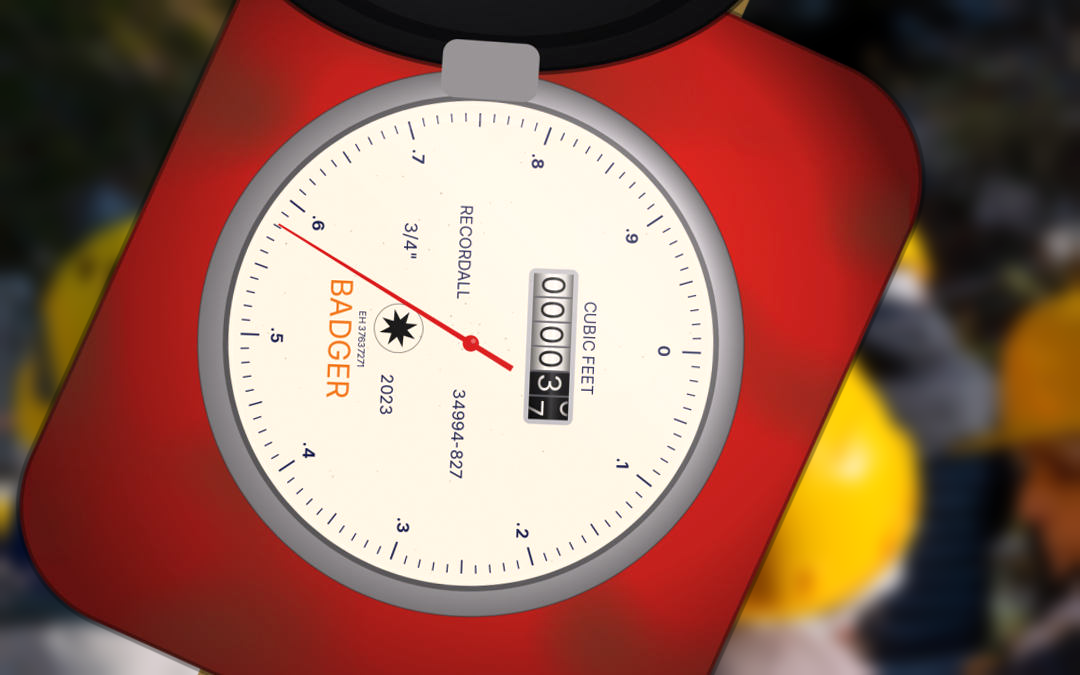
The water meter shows 36.58 ft³
